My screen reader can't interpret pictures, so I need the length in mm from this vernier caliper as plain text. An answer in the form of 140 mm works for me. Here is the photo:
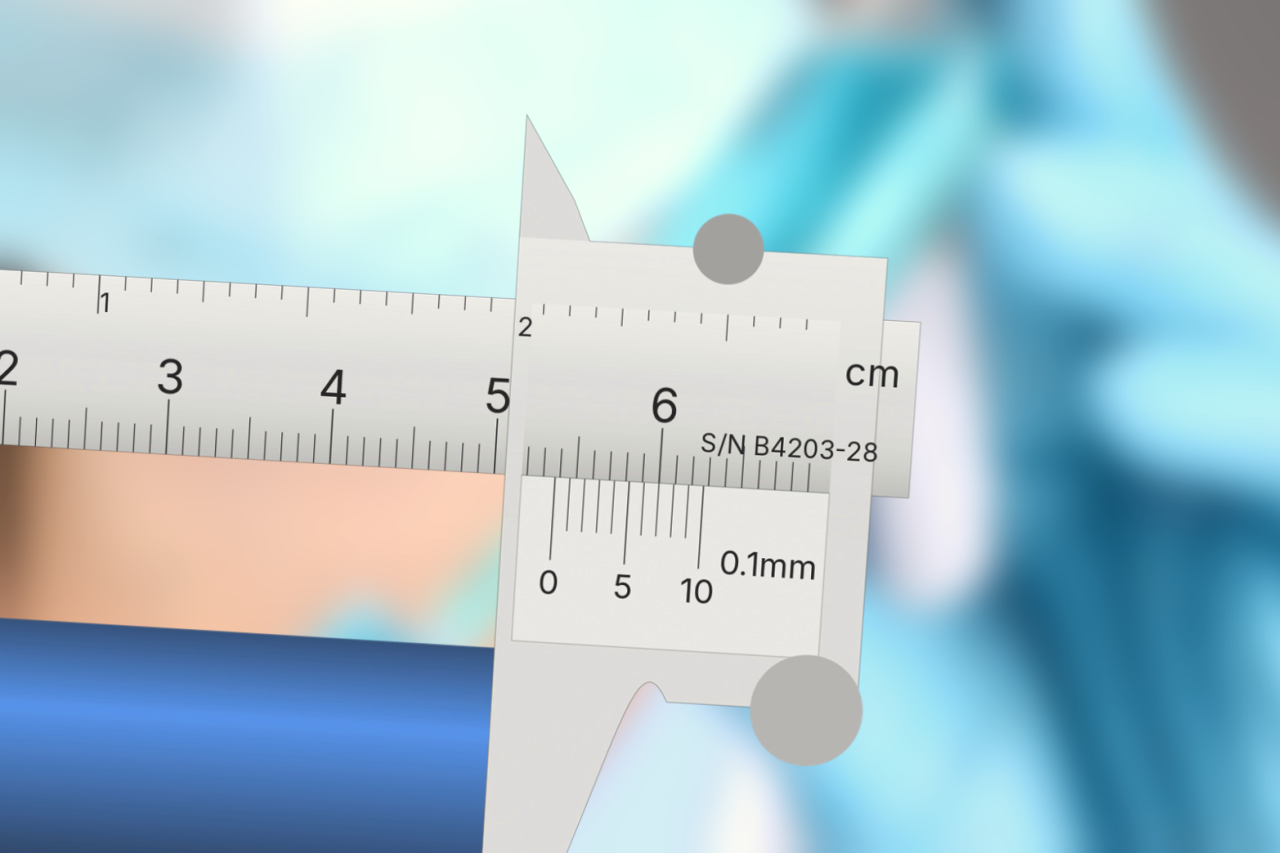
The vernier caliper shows 53.7 mm
